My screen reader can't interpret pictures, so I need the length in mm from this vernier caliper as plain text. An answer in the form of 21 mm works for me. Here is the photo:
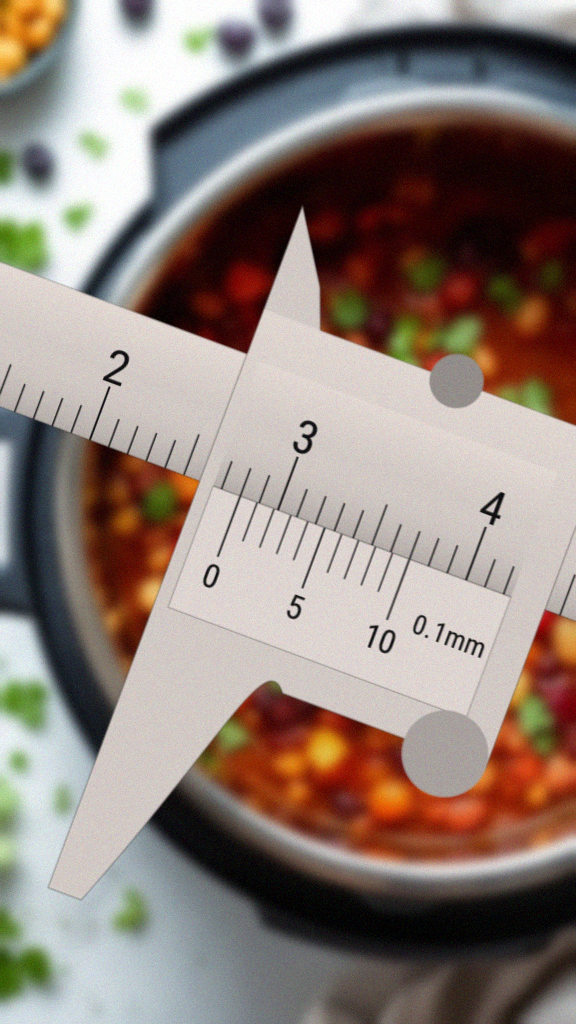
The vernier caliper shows 28.0 mm
